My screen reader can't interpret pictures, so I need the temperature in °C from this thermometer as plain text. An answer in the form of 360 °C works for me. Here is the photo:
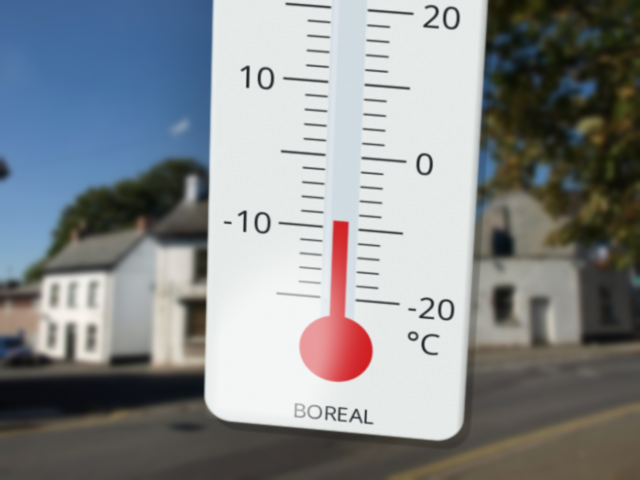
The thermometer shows -9 °C
